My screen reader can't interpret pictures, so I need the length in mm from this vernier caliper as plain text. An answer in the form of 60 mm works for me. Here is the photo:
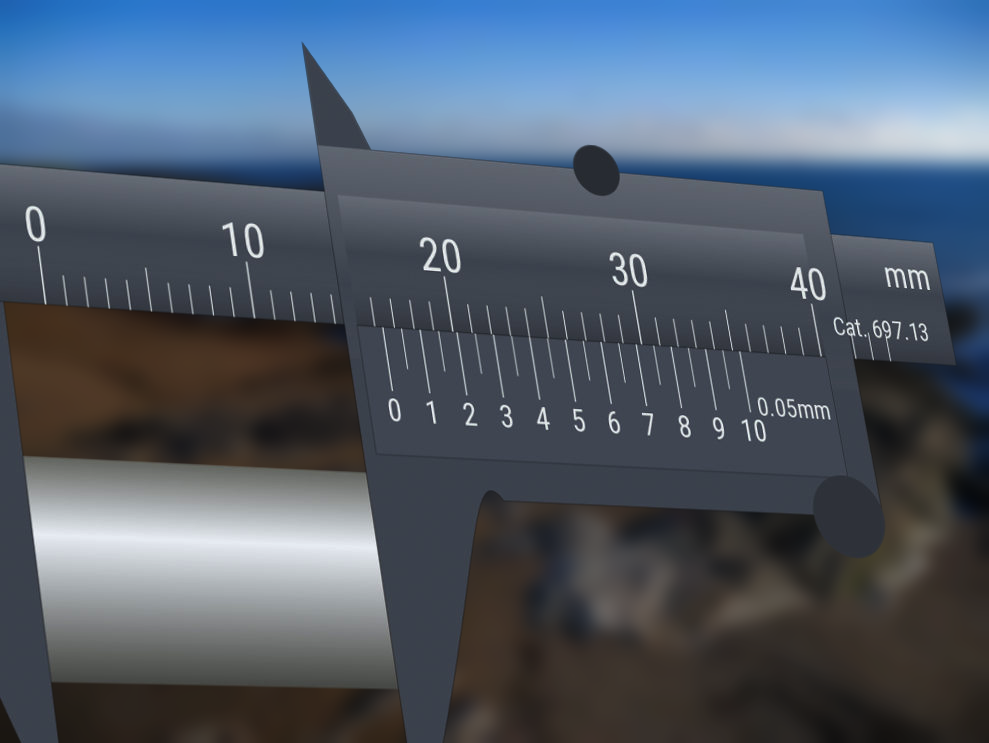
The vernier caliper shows 16.4 mm
